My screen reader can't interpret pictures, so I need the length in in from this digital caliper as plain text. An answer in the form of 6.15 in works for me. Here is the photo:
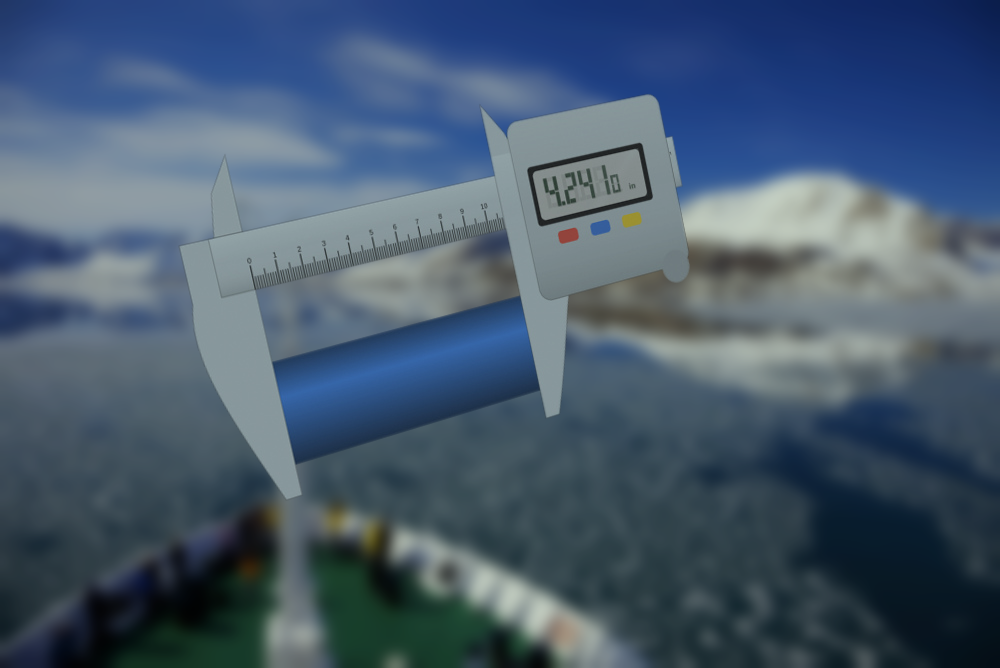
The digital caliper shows 4.2410 in
